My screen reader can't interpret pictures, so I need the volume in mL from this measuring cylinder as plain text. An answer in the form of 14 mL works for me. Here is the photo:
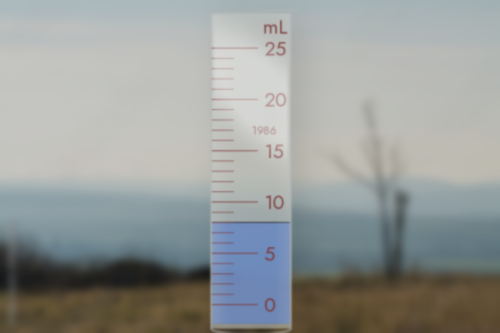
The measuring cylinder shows 8 mL
